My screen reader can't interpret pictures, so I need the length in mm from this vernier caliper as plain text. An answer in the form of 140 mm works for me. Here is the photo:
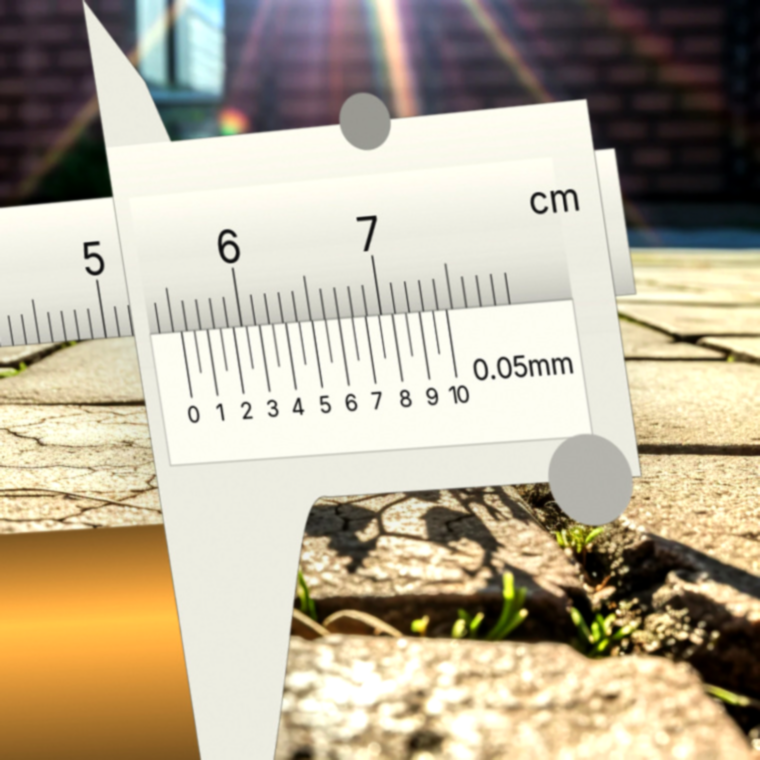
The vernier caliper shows 55.6 mm
